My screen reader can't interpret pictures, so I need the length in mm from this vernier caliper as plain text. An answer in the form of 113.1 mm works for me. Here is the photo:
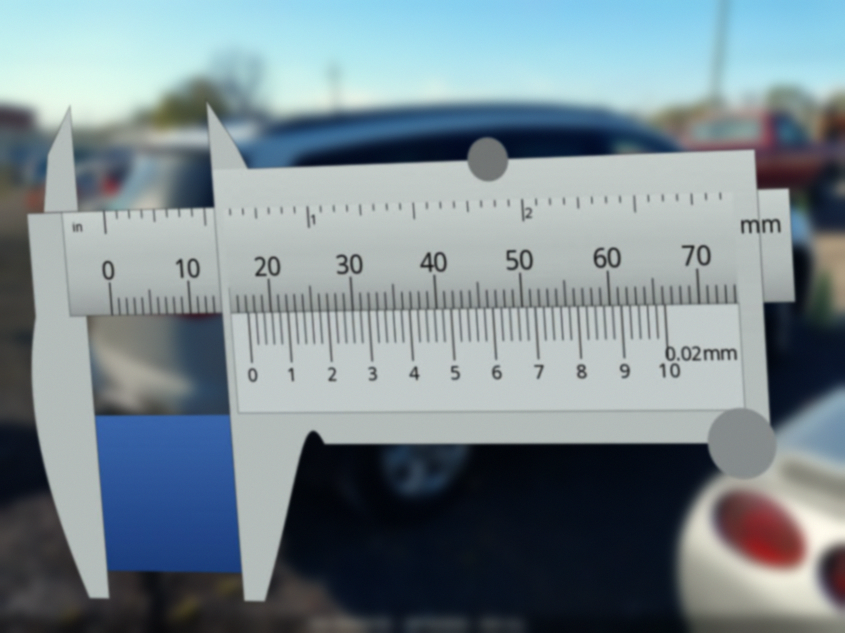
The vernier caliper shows 17.2 mm
